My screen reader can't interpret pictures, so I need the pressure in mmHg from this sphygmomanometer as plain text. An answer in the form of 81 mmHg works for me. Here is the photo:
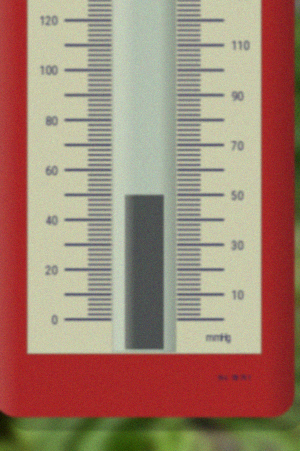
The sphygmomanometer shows 50 mmHg
